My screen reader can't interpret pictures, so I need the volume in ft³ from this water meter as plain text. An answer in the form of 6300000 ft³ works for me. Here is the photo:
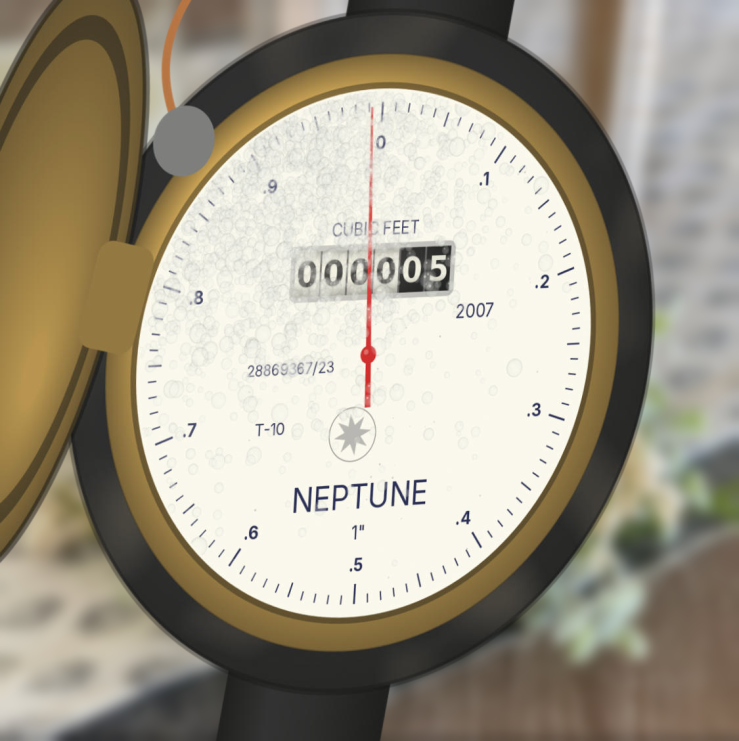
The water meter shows 4.99 ft³
